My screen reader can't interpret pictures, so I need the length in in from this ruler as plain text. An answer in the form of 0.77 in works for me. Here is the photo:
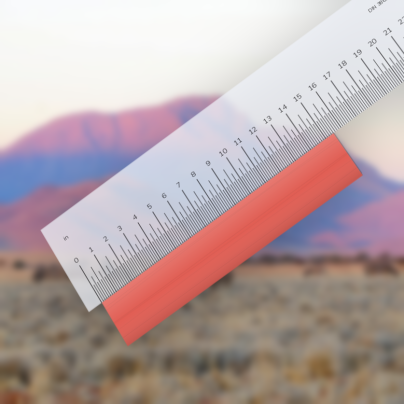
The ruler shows 15.5 in
